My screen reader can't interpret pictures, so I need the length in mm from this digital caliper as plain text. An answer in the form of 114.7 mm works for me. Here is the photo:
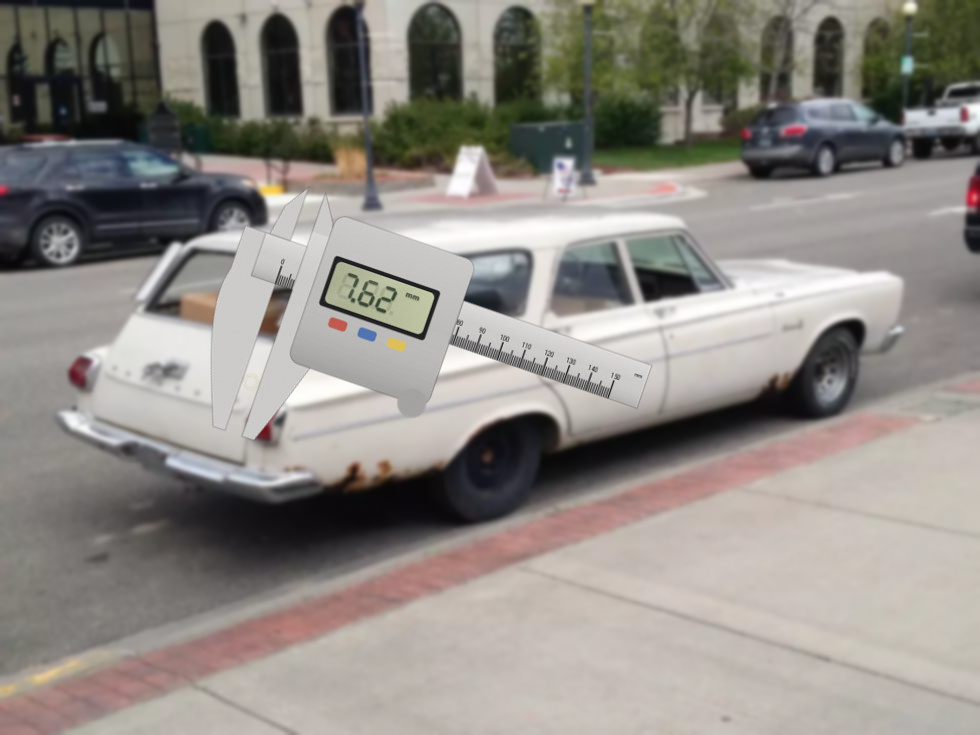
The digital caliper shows 7.62 mm
